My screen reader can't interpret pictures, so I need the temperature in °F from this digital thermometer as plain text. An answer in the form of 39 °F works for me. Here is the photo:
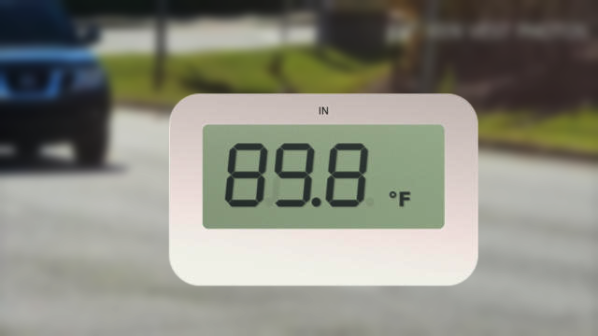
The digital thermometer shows 89.8 °F
